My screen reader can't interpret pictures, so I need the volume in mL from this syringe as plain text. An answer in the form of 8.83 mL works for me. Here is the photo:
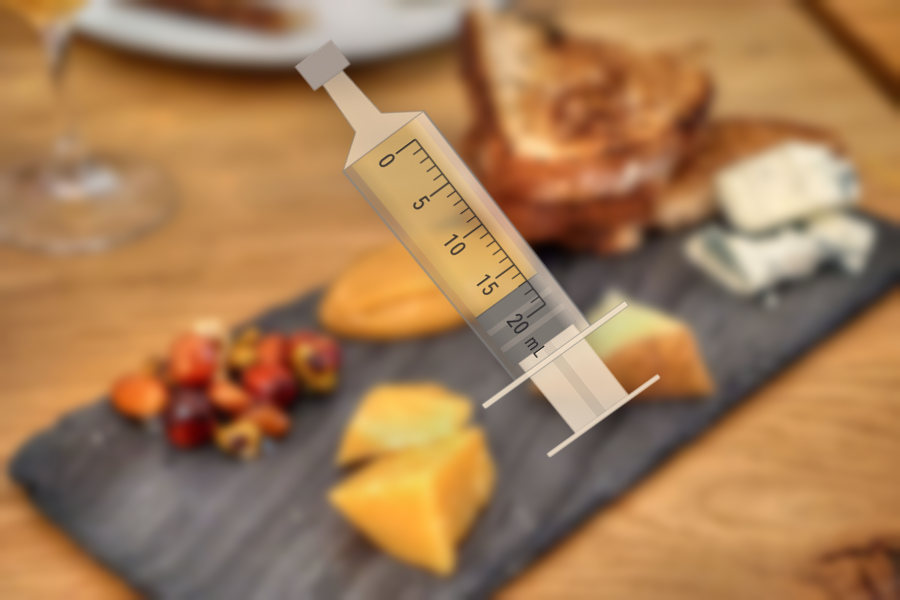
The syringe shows 17 mL
